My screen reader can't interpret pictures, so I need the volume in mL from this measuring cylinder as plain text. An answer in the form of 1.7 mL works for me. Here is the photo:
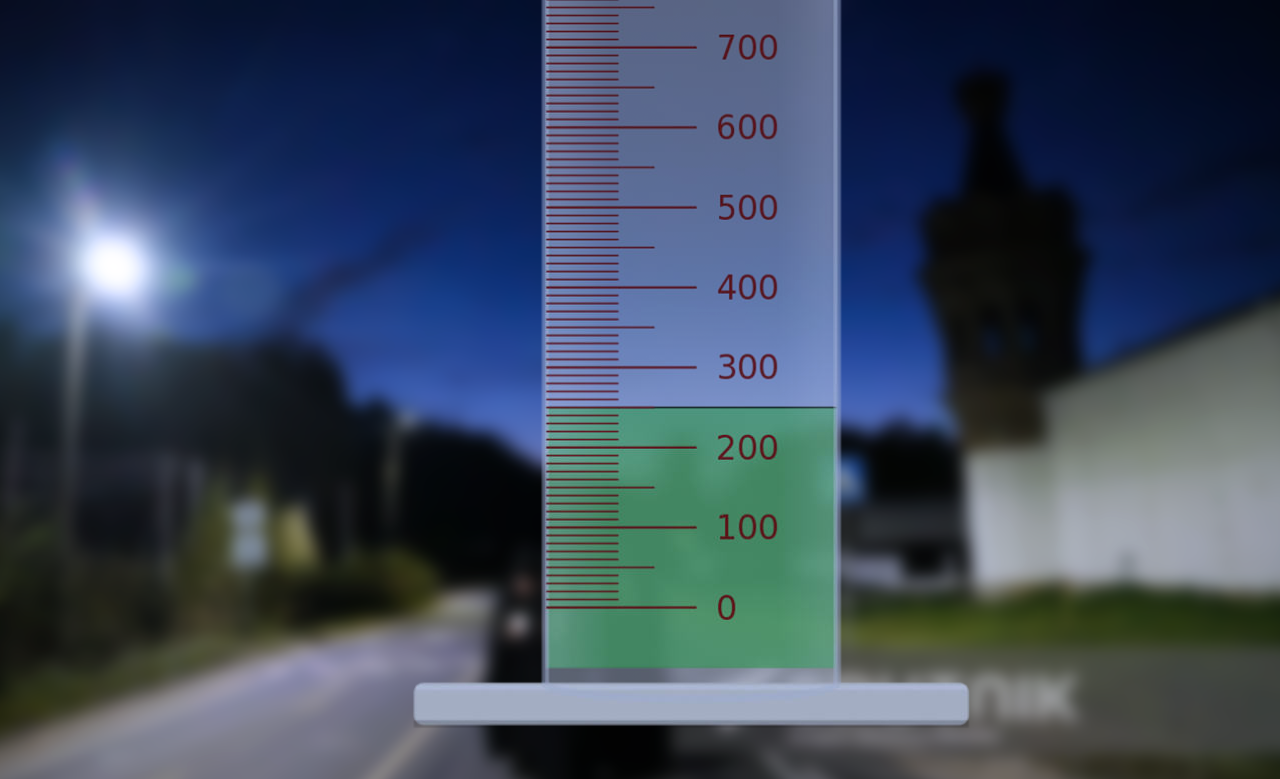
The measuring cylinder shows 250 mL
